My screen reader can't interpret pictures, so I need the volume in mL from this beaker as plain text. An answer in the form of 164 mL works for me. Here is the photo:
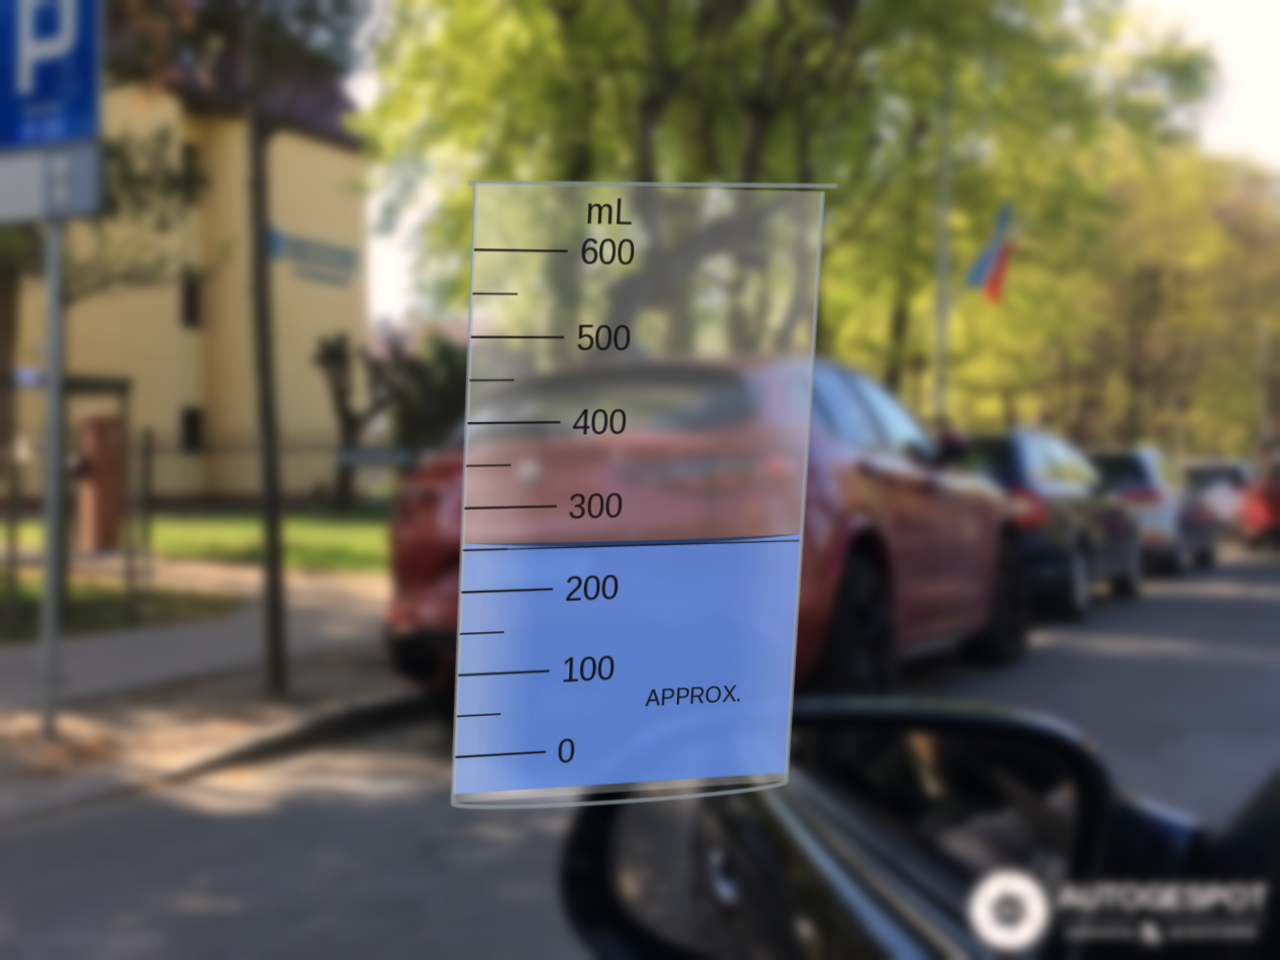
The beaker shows 250 mL
